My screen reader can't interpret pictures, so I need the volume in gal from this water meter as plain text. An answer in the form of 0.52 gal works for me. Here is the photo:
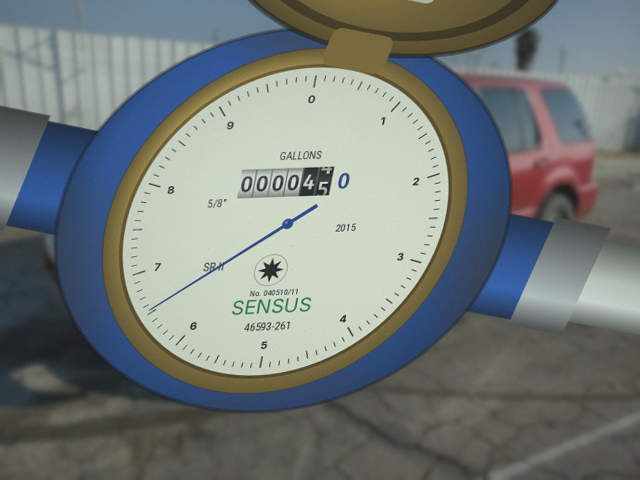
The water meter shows 446.5 gal
